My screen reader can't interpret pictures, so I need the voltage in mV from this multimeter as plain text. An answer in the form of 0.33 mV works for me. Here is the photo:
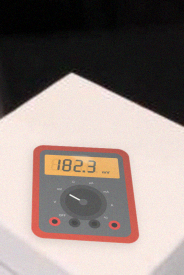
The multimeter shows 182.3 mV
